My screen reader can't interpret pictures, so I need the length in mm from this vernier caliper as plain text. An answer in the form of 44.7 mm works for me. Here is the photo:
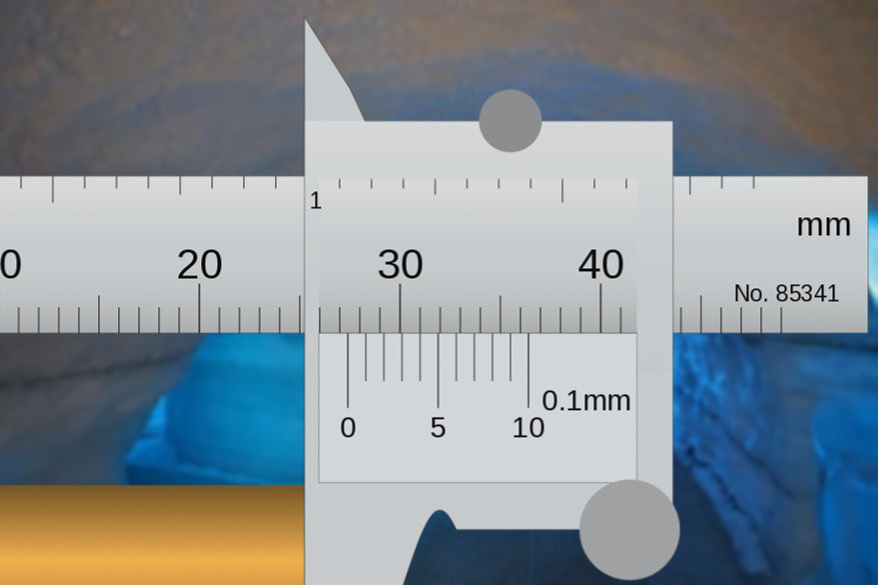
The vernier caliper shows 27.4 mm
